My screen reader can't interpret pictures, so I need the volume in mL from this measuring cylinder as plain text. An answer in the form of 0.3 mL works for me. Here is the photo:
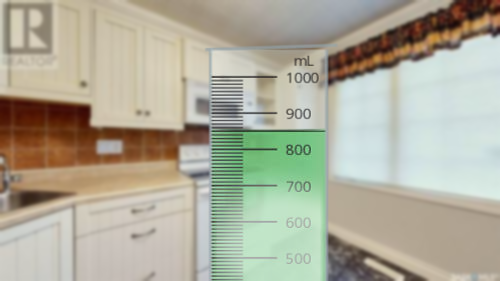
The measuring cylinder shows 850 mL
